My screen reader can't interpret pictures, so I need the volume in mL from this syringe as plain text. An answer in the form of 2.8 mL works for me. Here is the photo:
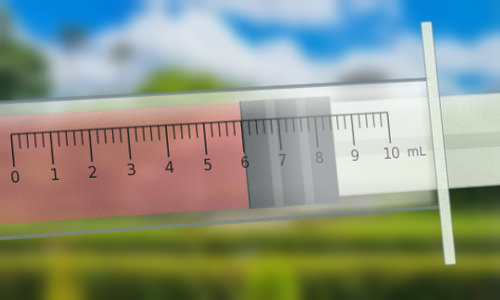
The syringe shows 6 mL
